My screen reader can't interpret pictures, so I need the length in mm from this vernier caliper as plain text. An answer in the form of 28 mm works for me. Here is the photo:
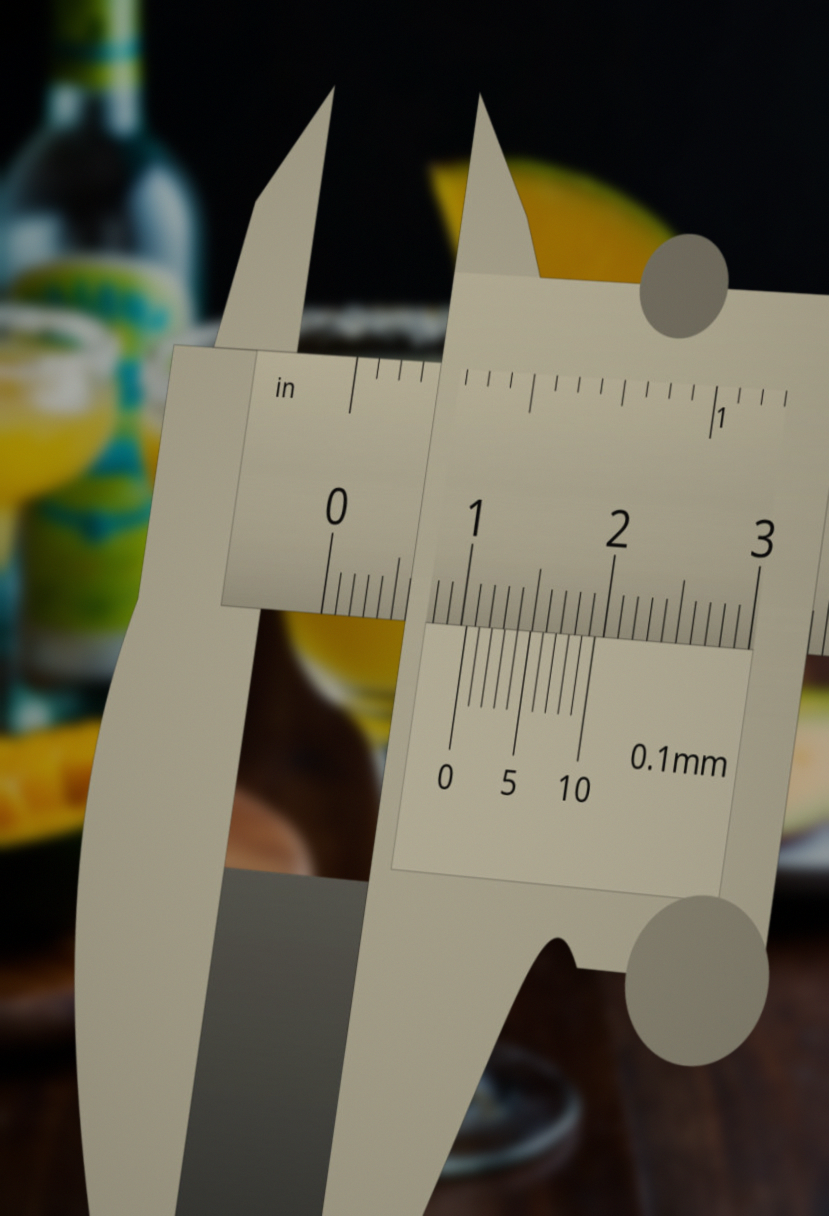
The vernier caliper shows 10.4 mm
